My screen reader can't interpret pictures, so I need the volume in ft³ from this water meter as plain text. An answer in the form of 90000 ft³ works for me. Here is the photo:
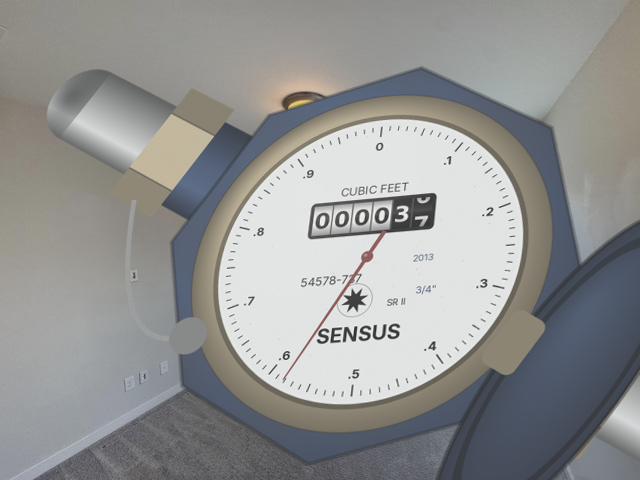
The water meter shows 36.58 ft³
